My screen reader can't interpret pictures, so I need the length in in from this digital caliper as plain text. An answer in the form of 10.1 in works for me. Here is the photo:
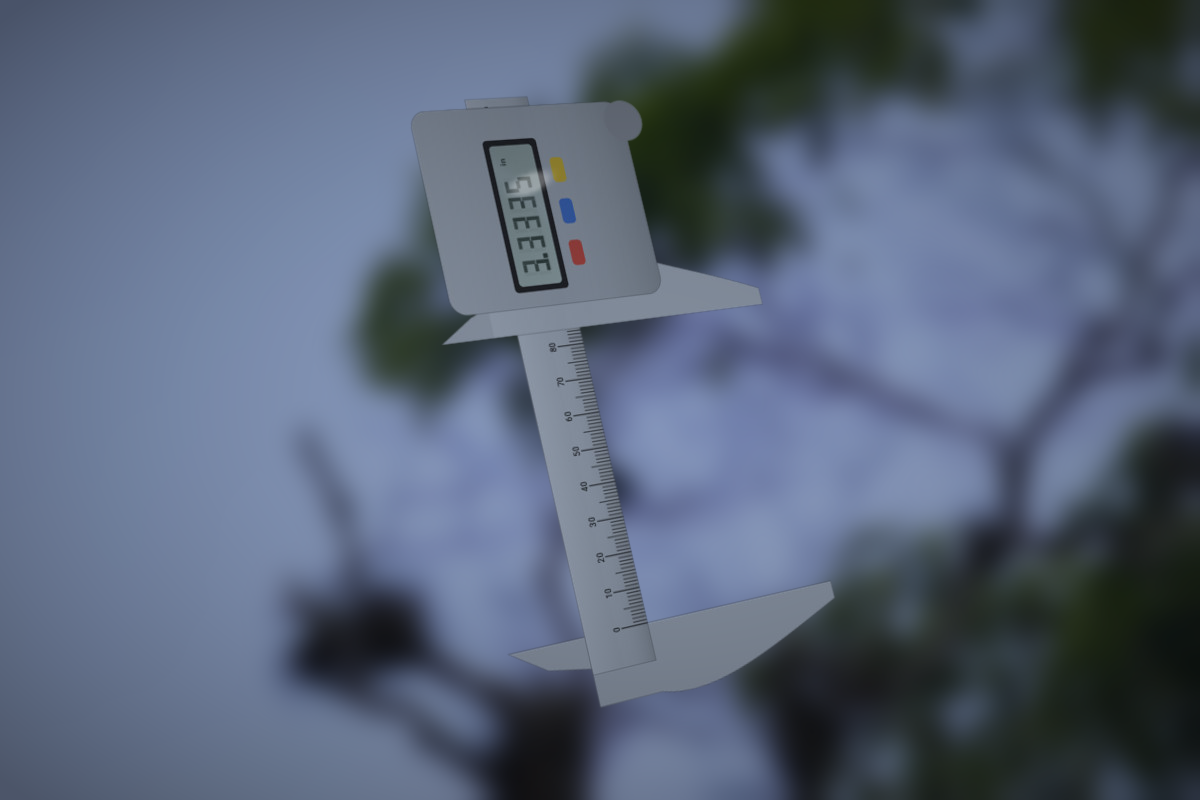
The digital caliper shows 3.3335 in
